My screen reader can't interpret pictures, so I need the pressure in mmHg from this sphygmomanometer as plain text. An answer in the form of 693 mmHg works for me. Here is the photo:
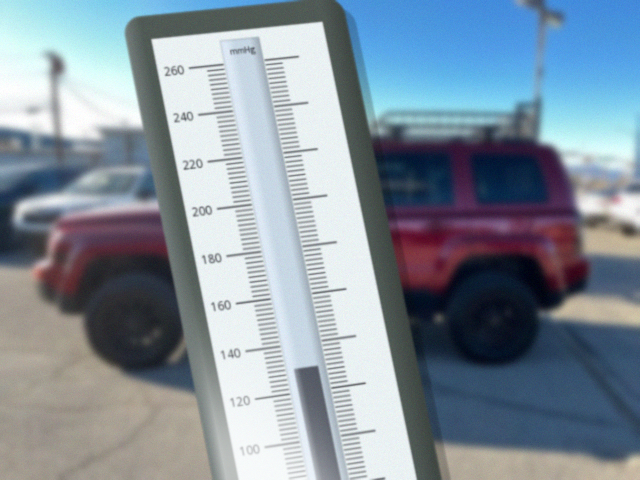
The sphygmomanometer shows 130 mmHg
